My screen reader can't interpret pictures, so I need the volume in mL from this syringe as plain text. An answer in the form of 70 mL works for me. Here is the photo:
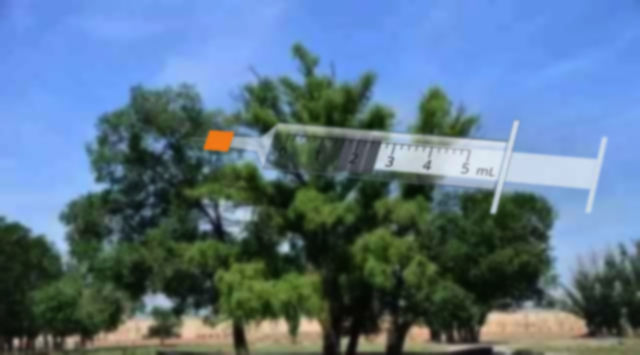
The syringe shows 1.6 mL
